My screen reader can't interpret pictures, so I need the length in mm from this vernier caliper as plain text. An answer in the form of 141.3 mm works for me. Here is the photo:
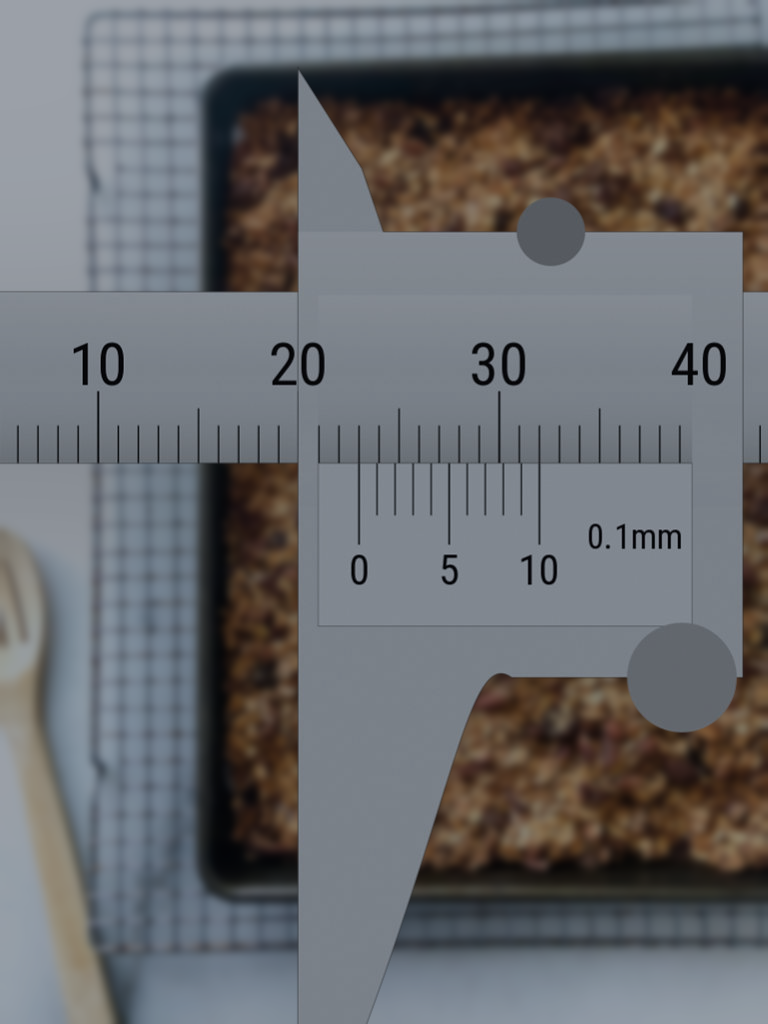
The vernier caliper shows 23.0 mm
